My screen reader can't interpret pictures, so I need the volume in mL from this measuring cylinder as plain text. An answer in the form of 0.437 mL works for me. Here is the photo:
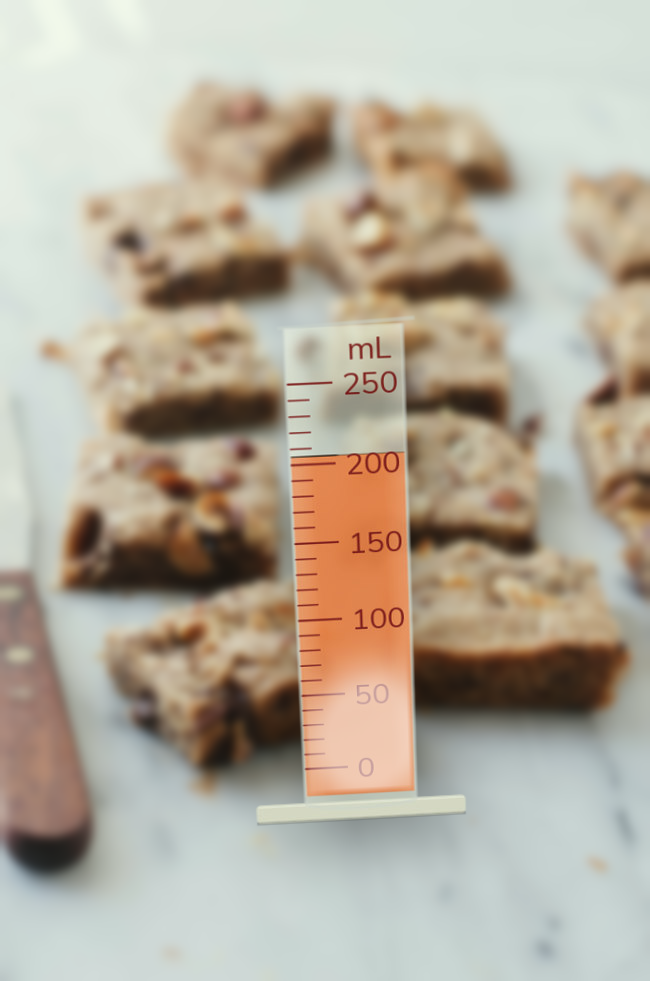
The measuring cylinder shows 205 mL
